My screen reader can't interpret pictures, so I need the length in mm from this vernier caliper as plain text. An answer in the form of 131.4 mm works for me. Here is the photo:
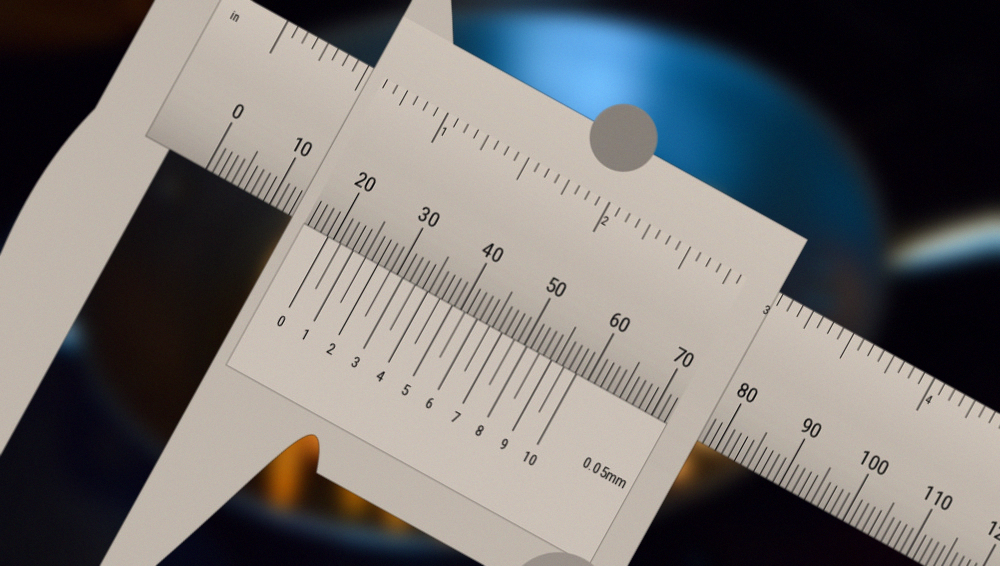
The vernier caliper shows 19.2 mm
